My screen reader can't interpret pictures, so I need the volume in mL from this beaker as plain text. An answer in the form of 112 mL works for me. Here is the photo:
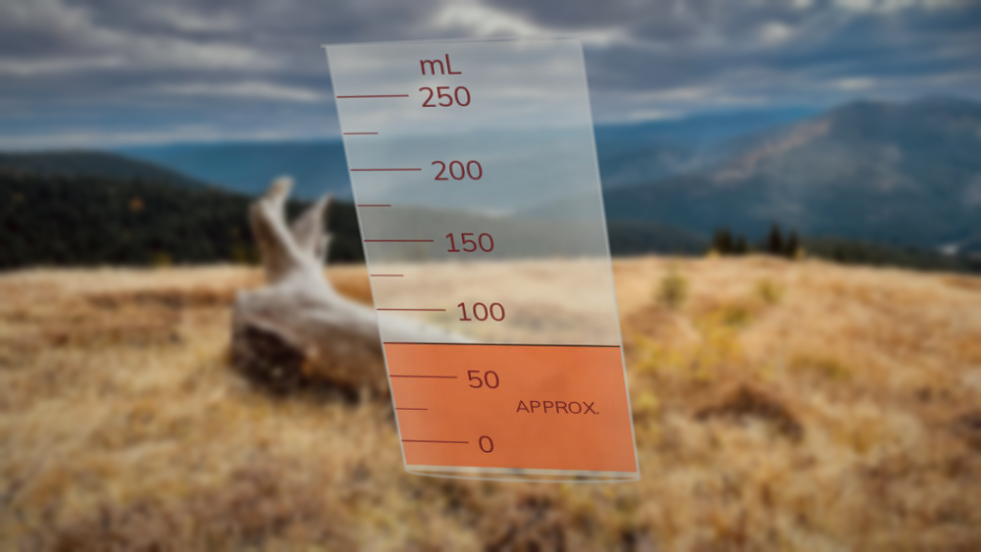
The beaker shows 75 mL
